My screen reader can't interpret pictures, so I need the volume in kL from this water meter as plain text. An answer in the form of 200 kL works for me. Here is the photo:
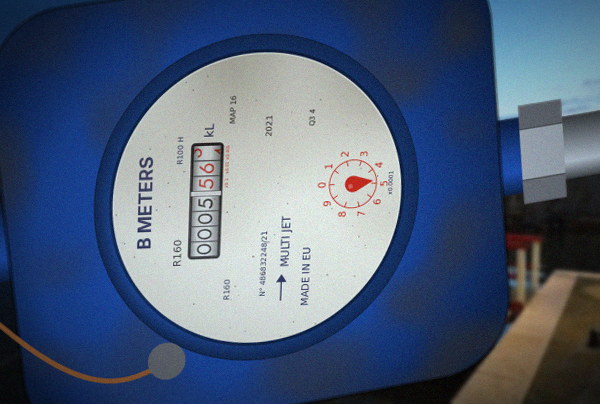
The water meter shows 5.5634 kL
